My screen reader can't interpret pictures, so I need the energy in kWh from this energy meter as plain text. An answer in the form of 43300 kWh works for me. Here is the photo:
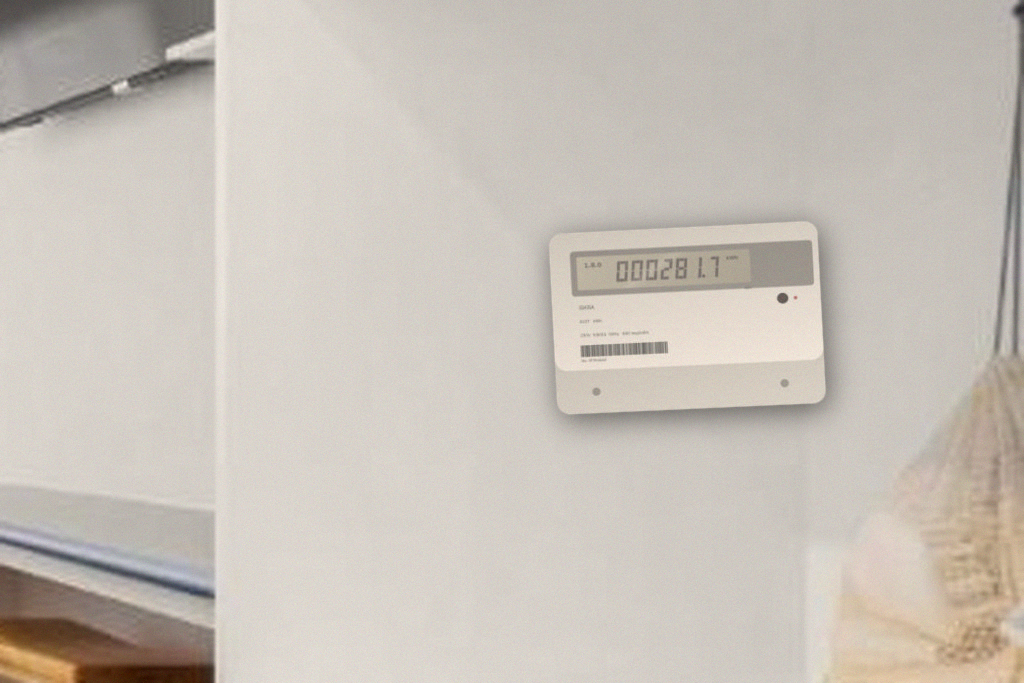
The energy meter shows 281.7 kWh
